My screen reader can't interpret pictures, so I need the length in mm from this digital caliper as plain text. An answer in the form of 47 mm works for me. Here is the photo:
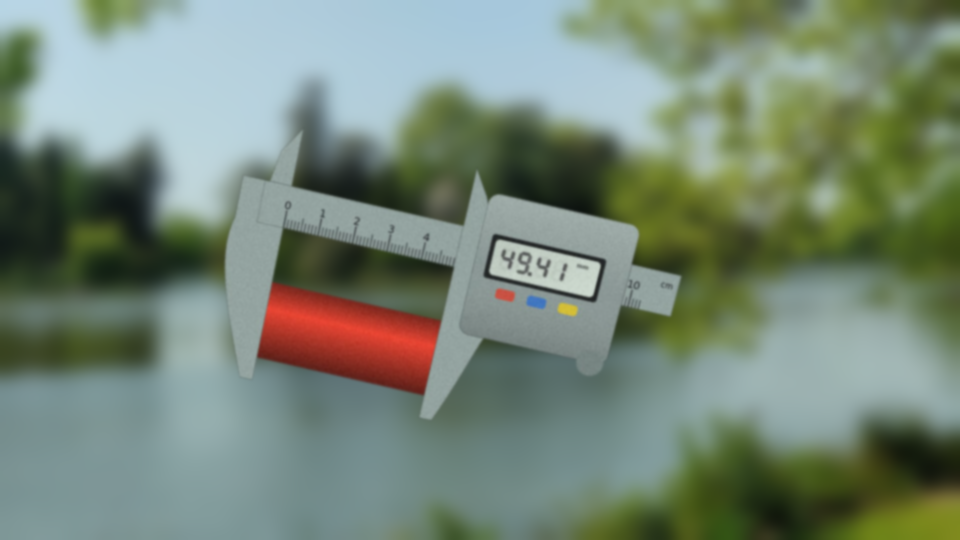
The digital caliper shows 49.41 mm
